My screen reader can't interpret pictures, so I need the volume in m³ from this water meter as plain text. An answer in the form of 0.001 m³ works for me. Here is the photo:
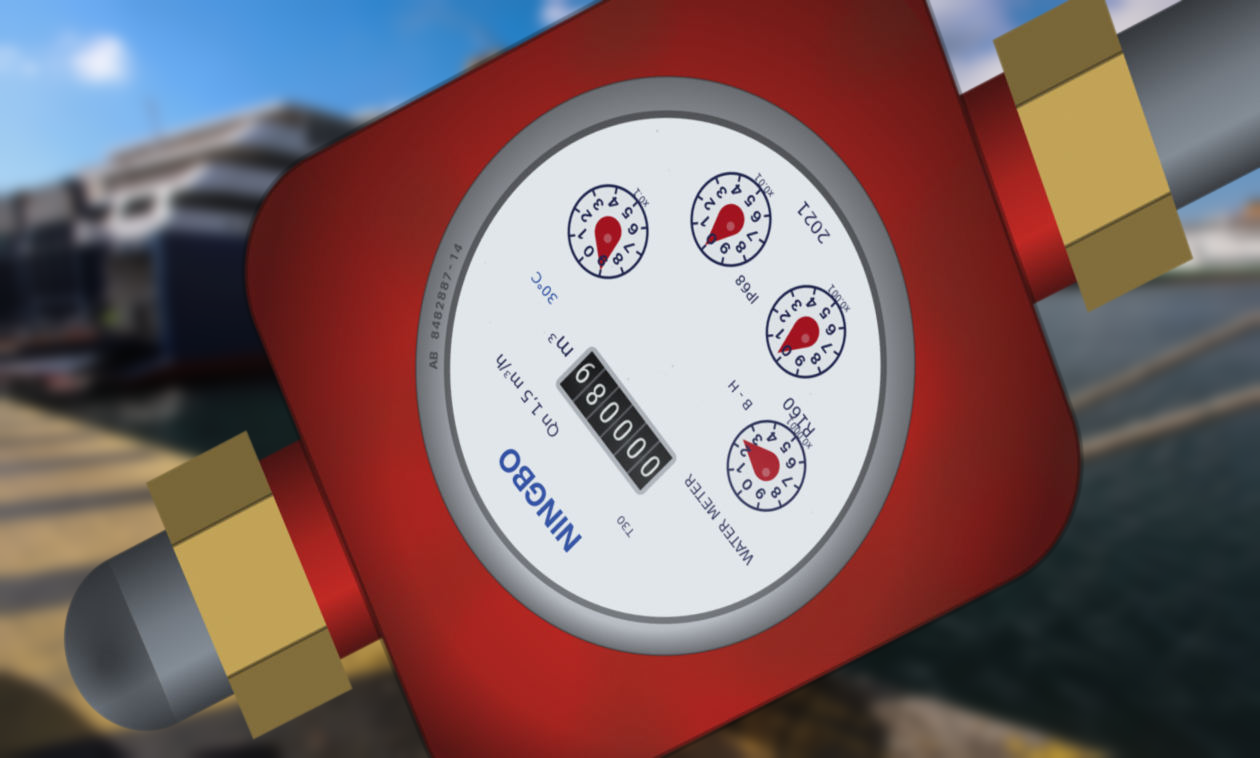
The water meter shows 88.9002 m³
